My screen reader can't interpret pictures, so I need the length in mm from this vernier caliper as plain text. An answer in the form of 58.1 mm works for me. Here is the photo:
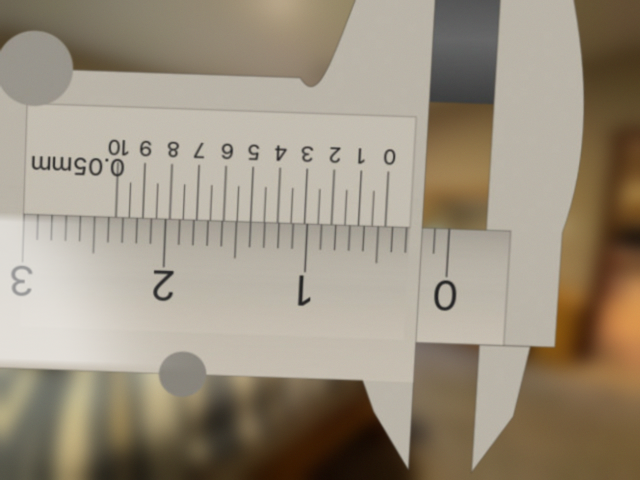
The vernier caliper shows 4.5 mm
